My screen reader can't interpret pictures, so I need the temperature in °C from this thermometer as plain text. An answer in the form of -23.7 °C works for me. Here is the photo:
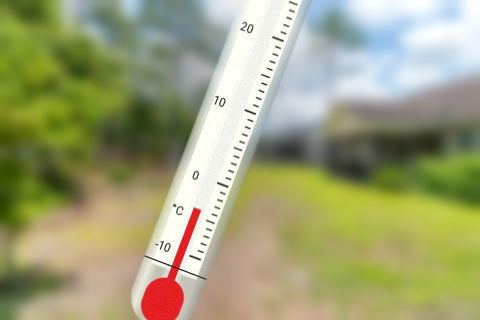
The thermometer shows -4 °C
